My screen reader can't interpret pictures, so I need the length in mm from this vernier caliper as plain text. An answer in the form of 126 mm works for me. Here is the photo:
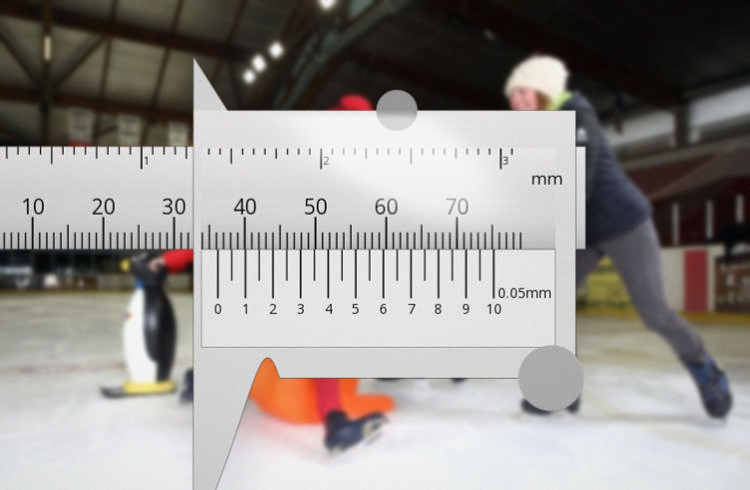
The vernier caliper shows 36.2 mm
